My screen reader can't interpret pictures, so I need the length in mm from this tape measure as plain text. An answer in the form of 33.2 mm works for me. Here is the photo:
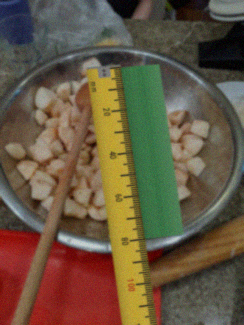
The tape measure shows 80 mm
